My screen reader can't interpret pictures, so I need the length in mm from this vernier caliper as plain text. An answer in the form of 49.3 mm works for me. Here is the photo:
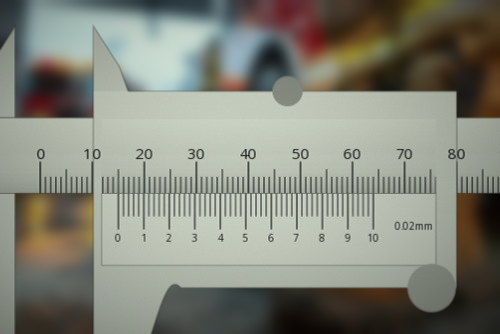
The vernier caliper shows 15.0 mm
